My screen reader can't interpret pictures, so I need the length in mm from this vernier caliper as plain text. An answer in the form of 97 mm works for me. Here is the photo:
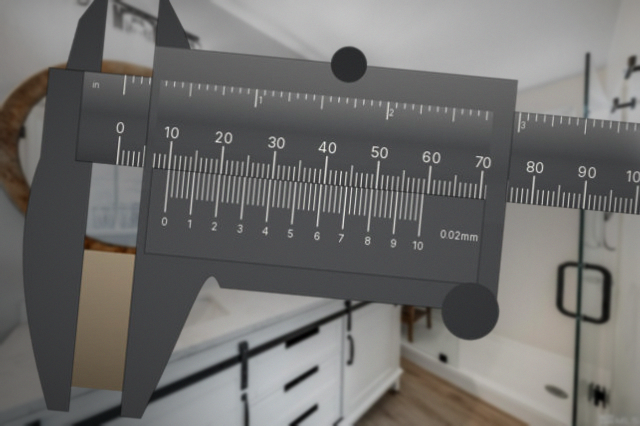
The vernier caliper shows 10.0 mm
